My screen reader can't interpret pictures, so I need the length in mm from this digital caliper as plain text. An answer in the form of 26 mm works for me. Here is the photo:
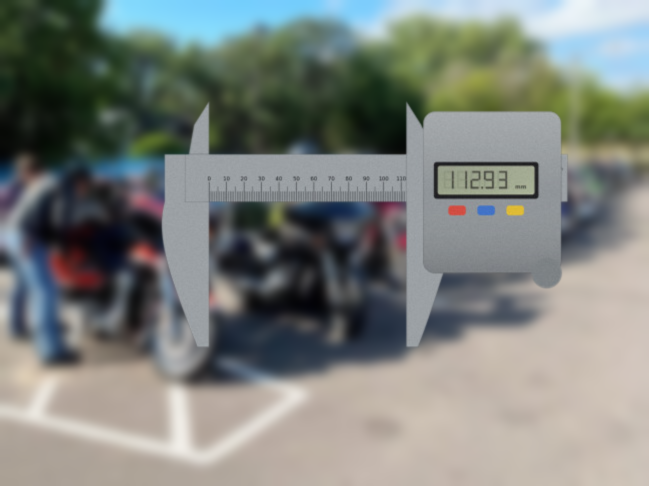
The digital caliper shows 112.93 mm
